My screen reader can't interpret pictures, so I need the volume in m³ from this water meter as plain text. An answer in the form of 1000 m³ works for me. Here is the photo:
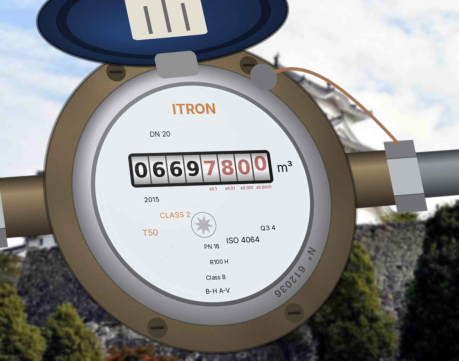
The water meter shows 669.7800 m³
